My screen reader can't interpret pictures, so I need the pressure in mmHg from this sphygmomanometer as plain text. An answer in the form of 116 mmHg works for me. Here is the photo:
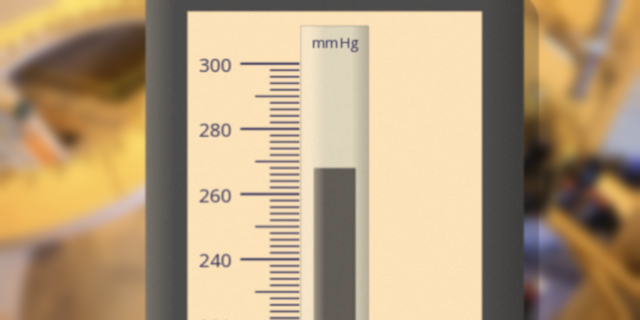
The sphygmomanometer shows 268 mmHg
